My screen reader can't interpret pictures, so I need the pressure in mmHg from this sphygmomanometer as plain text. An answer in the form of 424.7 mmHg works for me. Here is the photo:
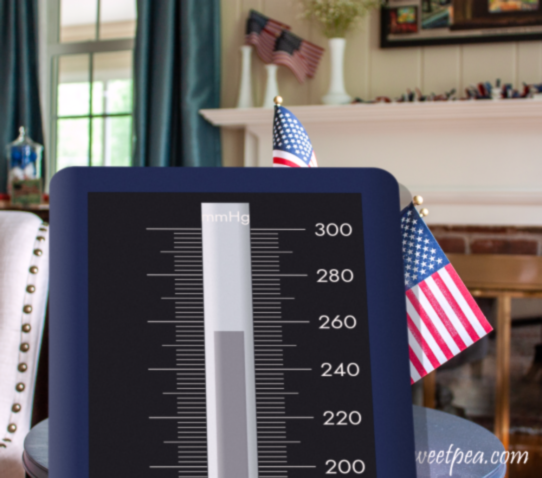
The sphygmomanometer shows 256 mmHg
